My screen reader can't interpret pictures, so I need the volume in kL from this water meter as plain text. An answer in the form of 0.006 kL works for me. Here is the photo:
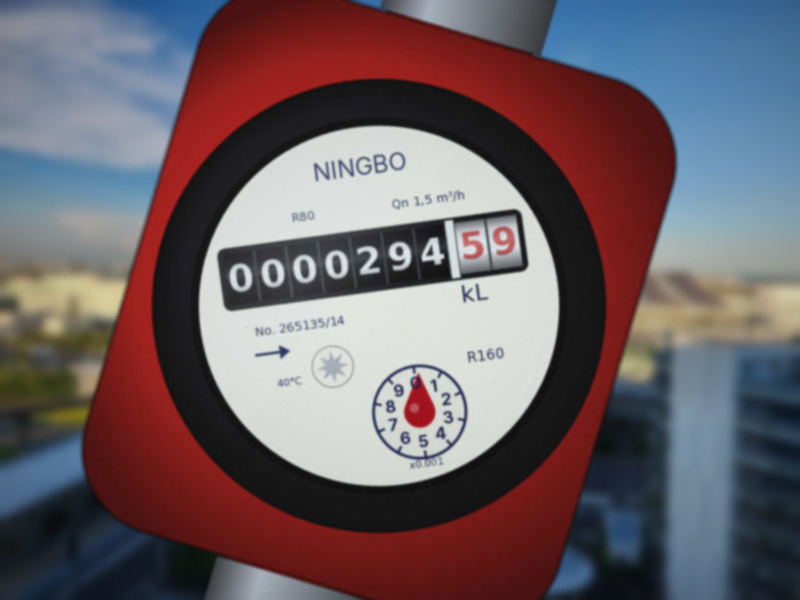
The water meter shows 294.590 kL
